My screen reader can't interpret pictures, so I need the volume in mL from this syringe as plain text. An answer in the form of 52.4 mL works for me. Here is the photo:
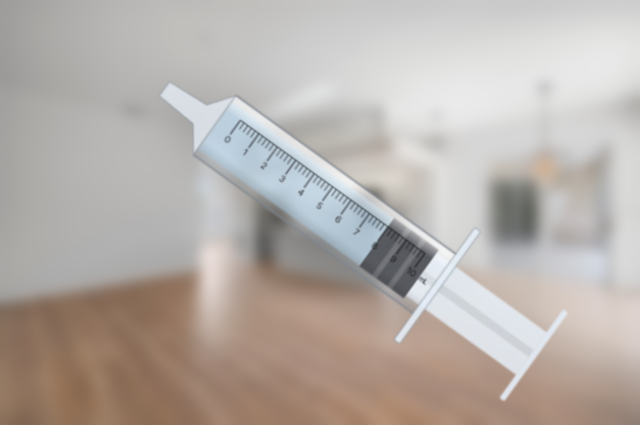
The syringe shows 8 mL
